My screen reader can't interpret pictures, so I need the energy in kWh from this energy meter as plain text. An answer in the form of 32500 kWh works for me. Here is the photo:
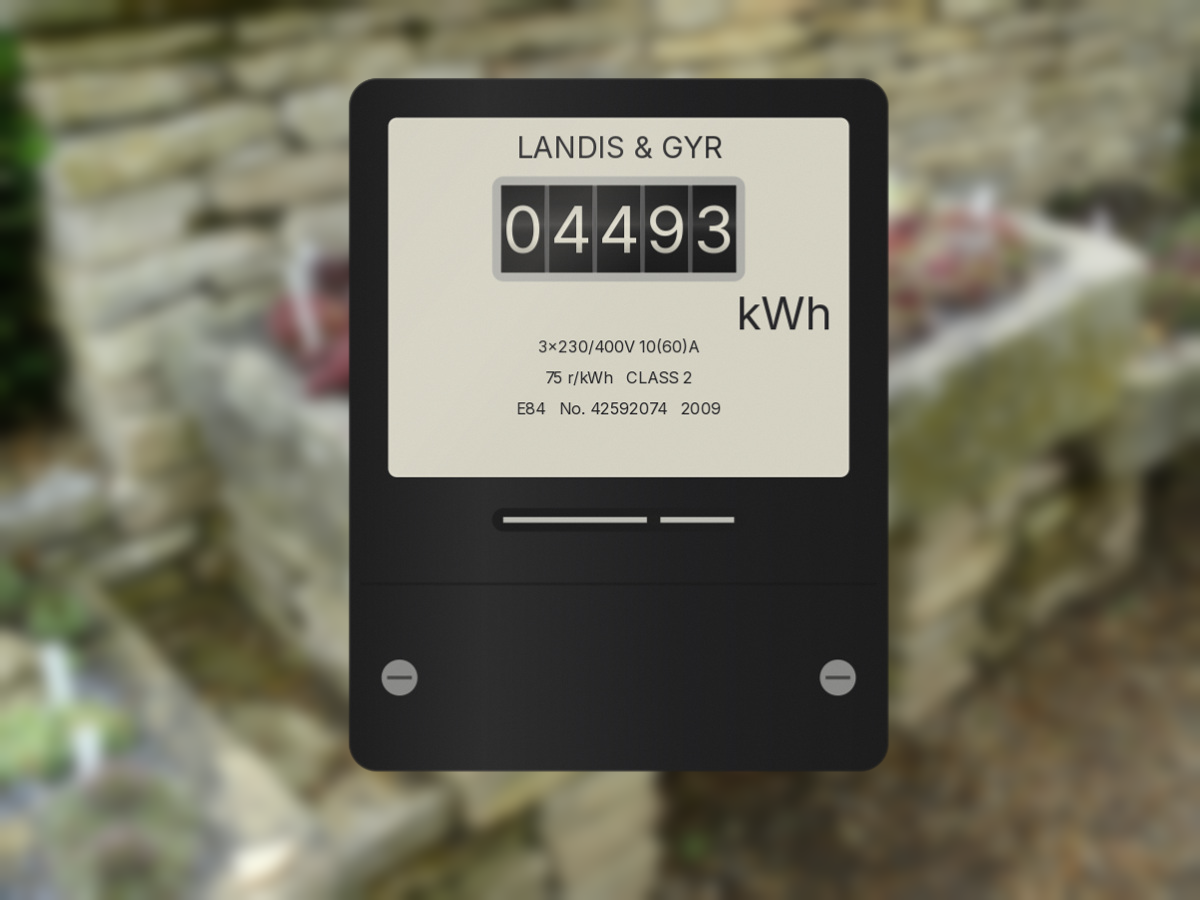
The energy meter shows 4493 kWh
